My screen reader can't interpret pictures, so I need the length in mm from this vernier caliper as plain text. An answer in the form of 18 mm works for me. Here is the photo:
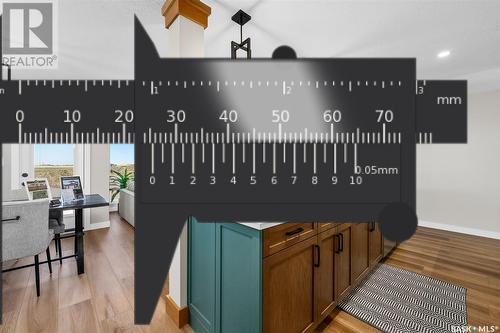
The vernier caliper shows 25.5 mm
